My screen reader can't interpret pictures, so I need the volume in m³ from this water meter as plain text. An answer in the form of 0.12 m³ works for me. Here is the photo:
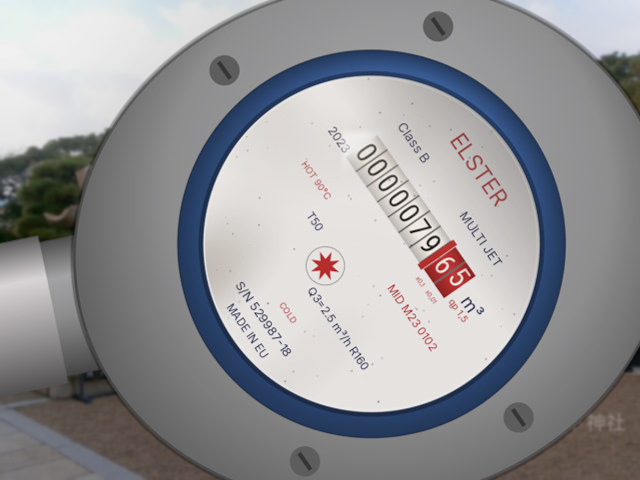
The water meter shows 79.65 m³
